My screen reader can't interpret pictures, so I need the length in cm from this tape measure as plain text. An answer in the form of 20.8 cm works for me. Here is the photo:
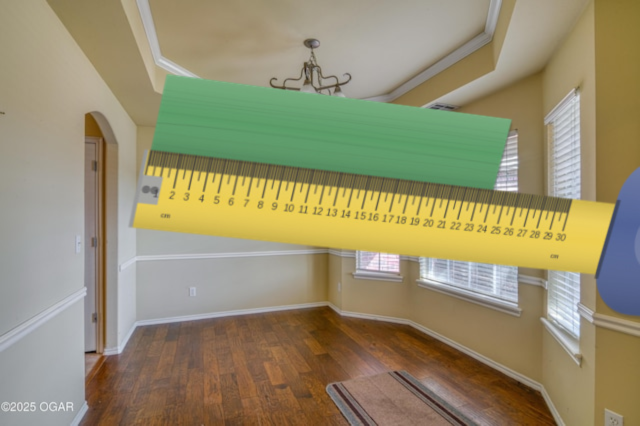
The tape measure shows 24 cm
